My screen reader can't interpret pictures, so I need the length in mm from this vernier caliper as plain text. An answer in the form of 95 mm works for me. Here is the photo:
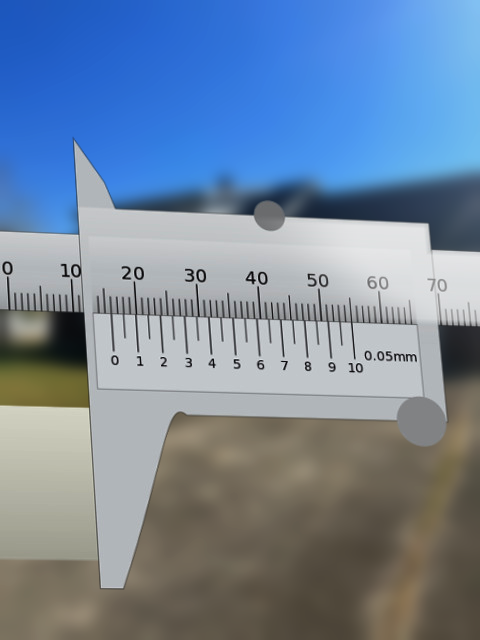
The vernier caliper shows 16.0 mm
